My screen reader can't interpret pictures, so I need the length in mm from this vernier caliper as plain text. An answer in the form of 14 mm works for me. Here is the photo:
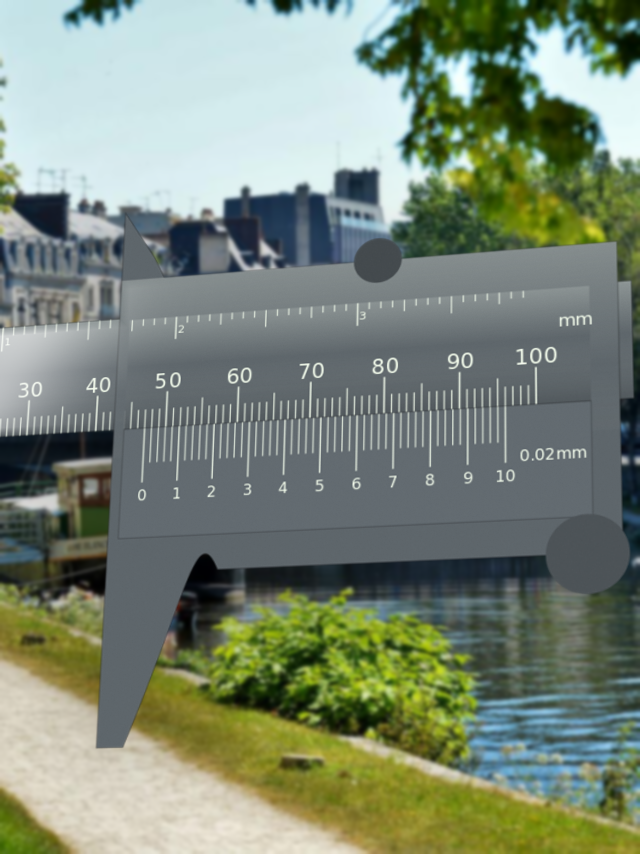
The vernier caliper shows 47.0 mm
